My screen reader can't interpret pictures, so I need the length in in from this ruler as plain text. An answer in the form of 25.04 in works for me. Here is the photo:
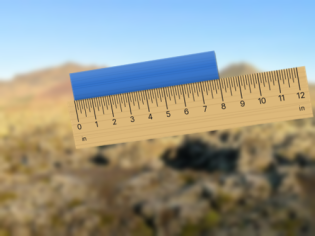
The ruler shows 8 in
